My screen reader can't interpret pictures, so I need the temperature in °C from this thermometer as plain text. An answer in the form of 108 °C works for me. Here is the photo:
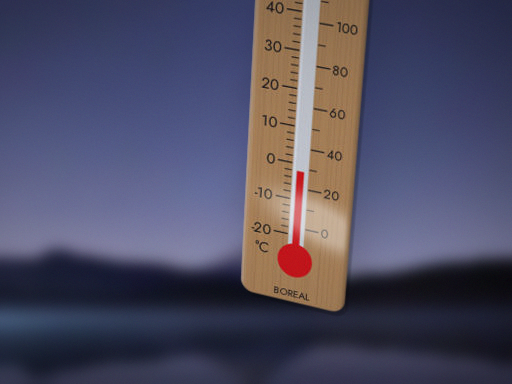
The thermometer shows -2 °C
